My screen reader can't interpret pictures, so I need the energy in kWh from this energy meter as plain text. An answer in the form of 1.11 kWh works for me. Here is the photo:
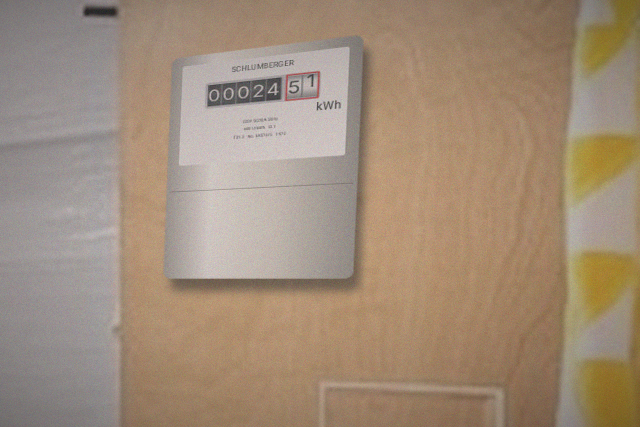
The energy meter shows 24.51 kWh
